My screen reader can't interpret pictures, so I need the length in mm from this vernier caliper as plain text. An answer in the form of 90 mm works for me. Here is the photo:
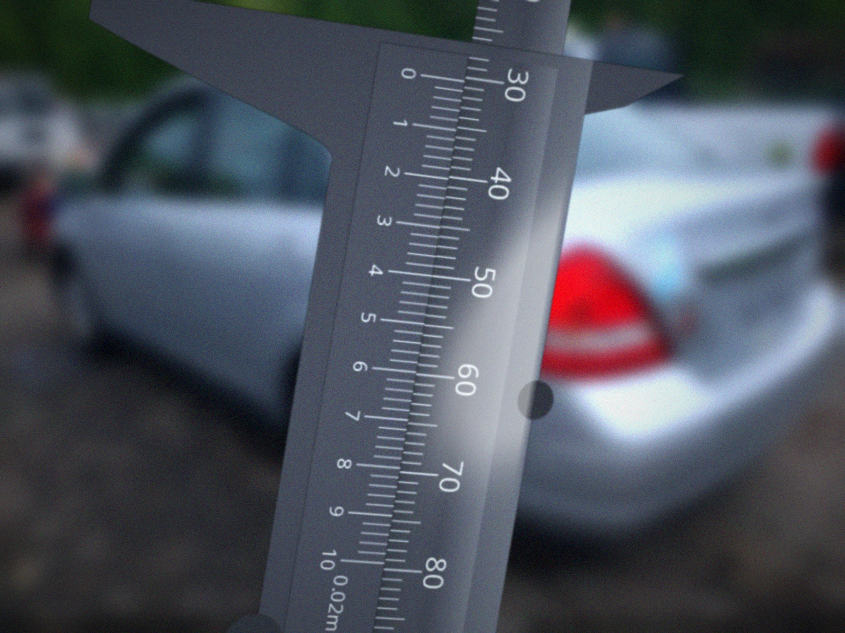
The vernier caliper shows 30.4 mm
